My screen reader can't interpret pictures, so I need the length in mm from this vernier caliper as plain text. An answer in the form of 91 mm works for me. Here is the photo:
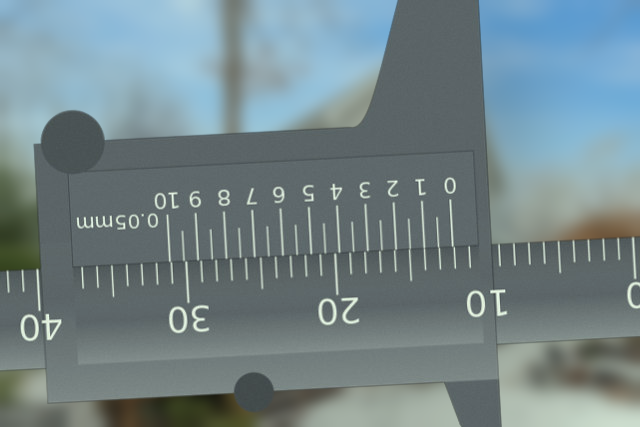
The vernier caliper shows 12.1 mm
